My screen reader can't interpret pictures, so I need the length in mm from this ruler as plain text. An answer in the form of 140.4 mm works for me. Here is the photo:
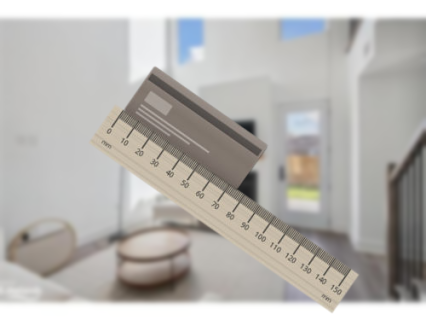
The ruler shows 75 mm
